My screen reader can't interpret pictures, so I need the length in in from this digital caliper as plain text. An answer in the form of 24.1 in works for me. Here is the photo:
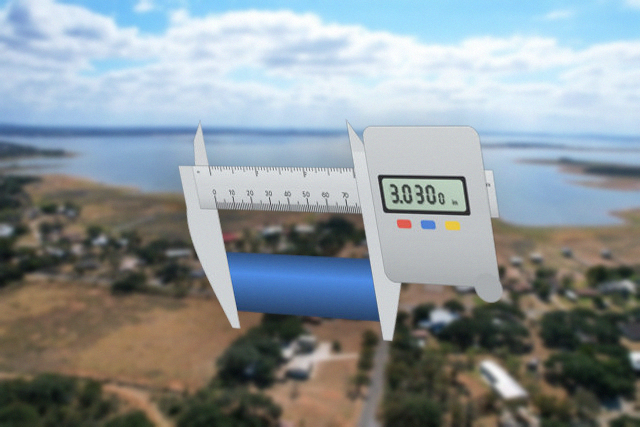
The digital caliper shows 3.0300 in
